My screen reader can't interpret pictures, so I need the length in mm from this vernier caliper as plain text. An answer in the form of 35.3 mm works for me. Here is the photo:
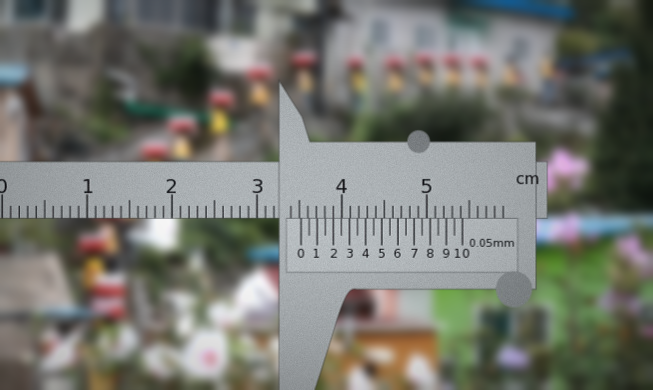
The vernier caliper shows 35.2 mm
